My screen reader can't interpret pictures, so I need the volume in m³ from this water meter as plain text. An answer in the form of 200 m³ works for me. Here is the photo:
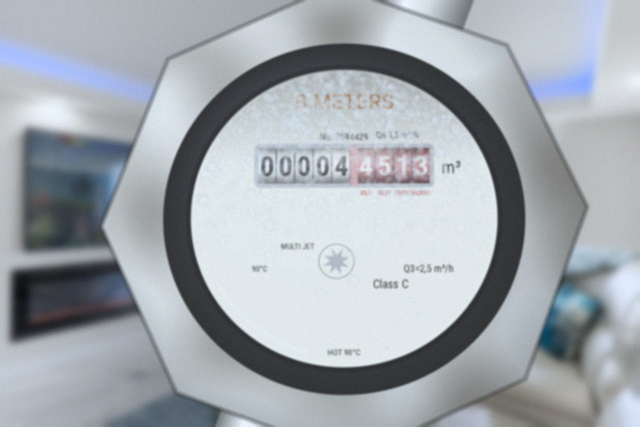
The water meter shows 4.4513 m³
